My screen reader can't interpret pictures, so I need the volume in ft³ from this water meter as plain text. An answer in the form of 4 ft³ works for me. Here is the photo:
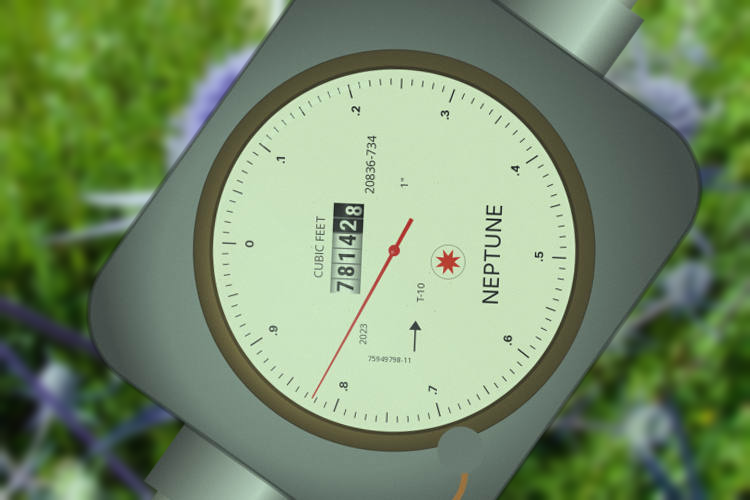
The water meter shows 781427.82 ft³
